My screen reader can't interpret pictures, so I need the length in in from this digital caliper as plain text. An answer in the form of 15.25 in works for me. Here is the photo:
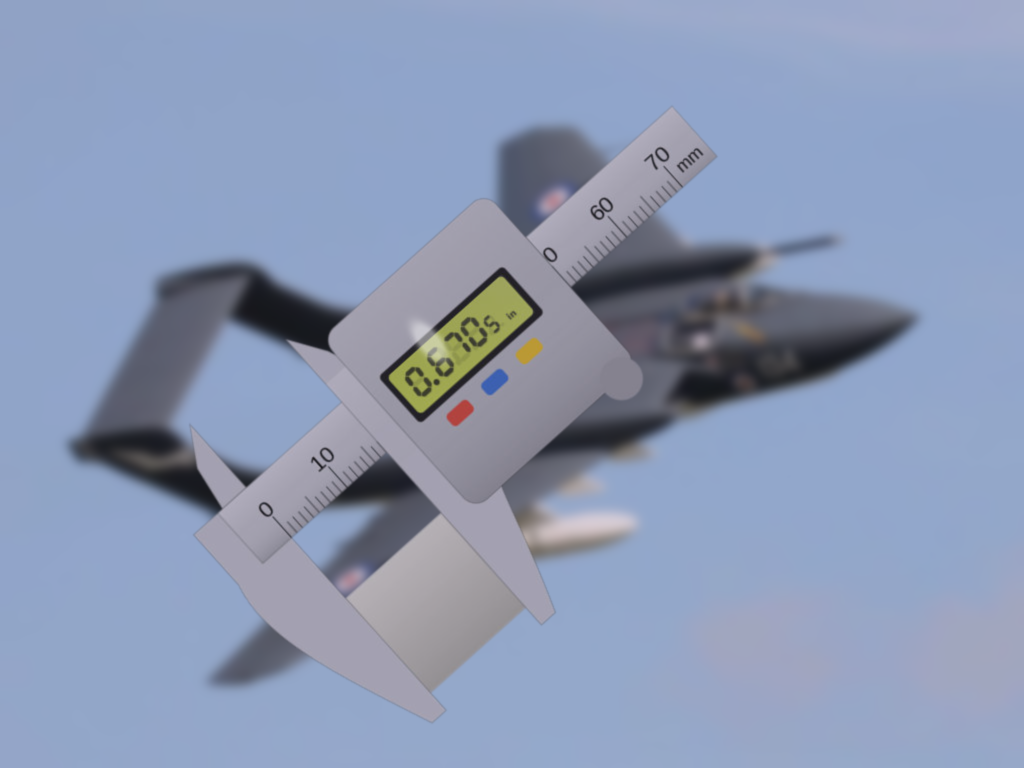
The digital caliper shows 0.6705 in
